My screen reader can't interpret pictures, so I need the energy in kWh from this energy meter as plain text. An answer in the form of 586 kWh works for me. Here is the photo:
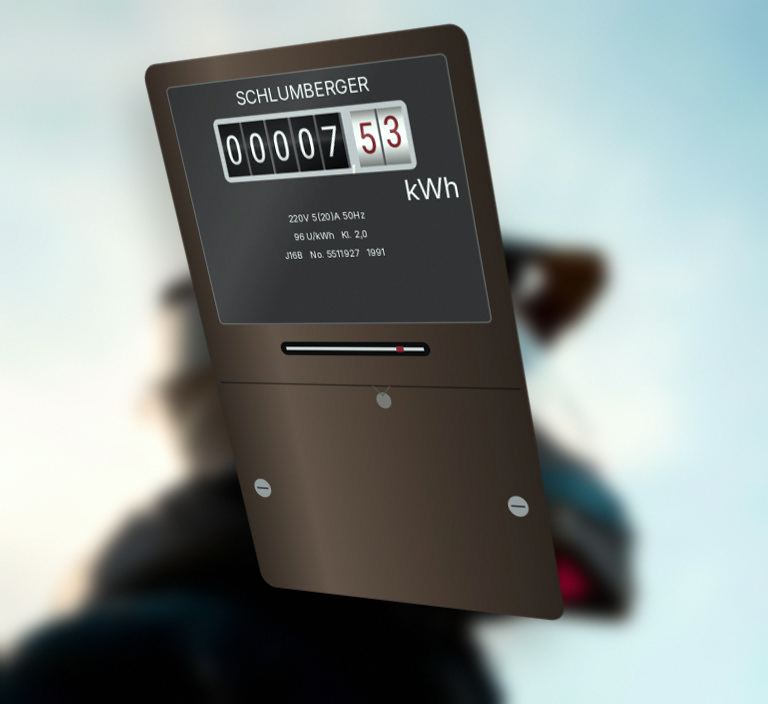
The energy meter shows 7.53 kWh
